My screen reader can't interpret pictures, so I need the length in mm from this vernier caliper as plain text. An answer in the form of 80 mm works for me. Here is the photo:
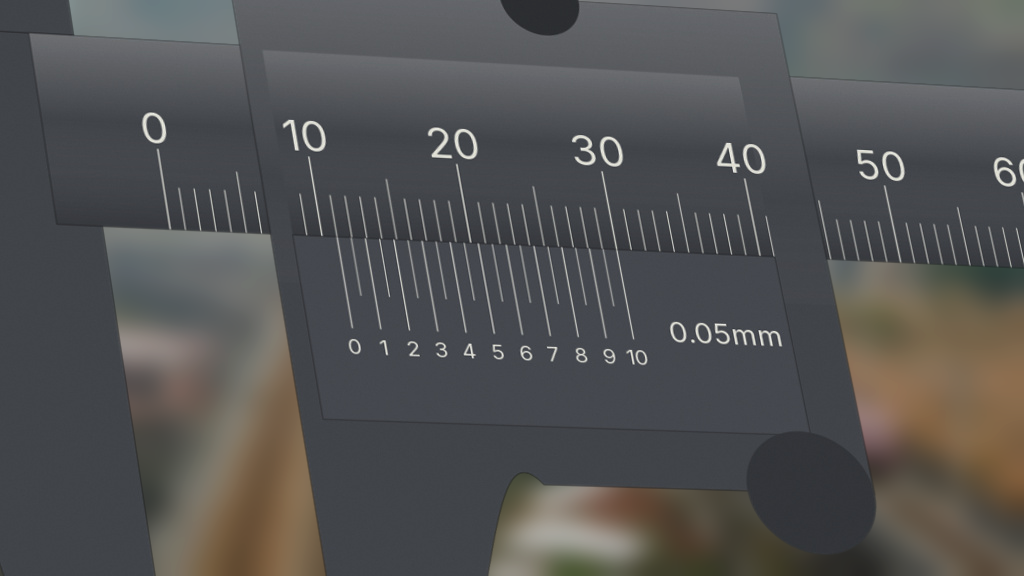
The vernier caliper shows 11.0 mm
